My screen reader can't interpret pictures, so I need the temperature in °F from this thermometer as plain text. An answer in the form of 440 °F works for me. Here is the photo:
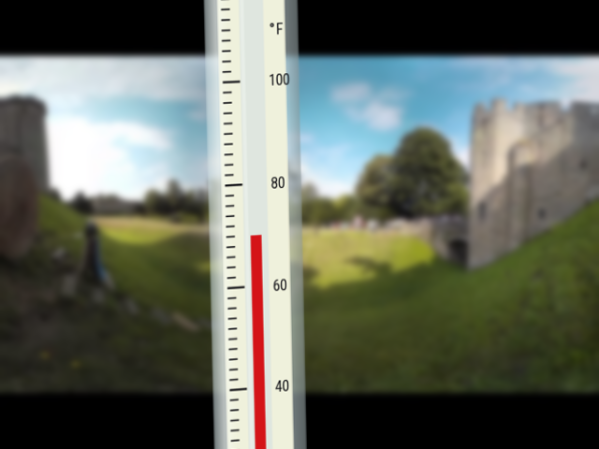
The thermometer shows 70 °F
